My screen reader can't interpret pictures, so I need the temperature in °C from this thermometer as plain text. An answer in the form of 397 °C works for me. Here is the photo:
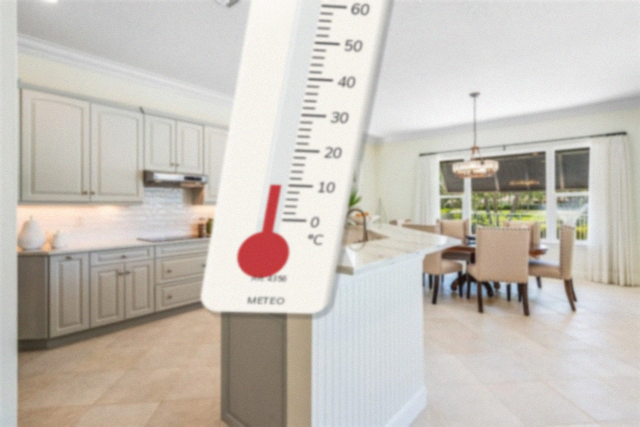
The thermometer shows 10 °C
